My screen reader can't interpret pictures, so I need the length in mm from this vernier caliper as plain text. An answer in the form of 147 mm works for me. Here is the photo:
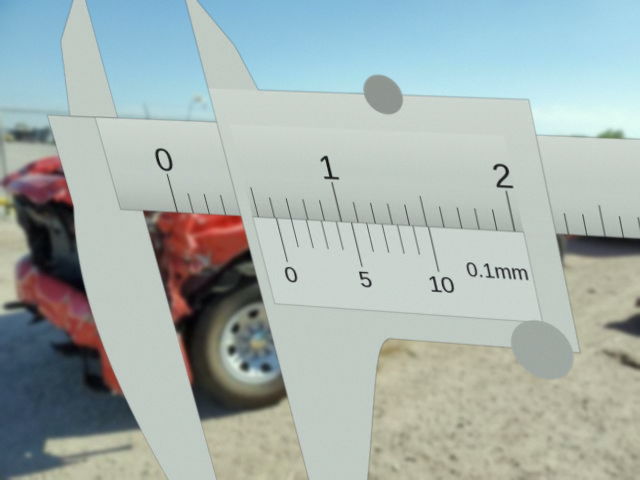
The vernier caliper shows 6.1 mm
